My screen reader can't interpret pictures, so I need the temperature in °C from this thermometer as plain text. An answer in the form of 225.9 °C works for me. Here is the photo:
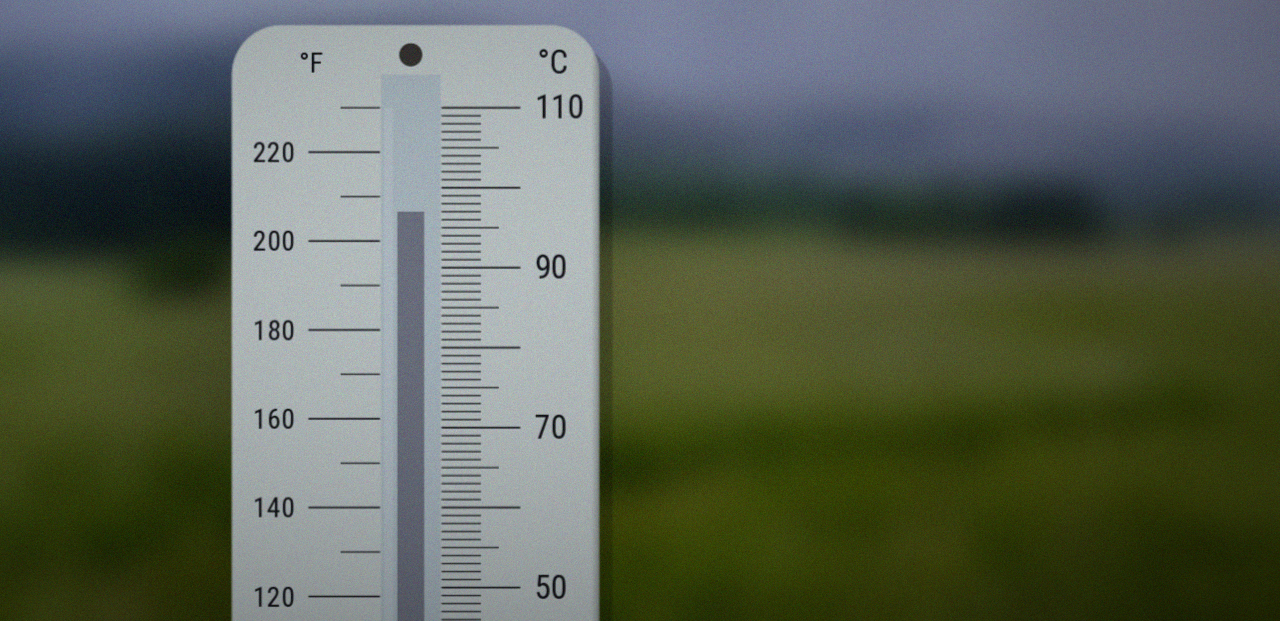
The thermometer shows 97 °C
